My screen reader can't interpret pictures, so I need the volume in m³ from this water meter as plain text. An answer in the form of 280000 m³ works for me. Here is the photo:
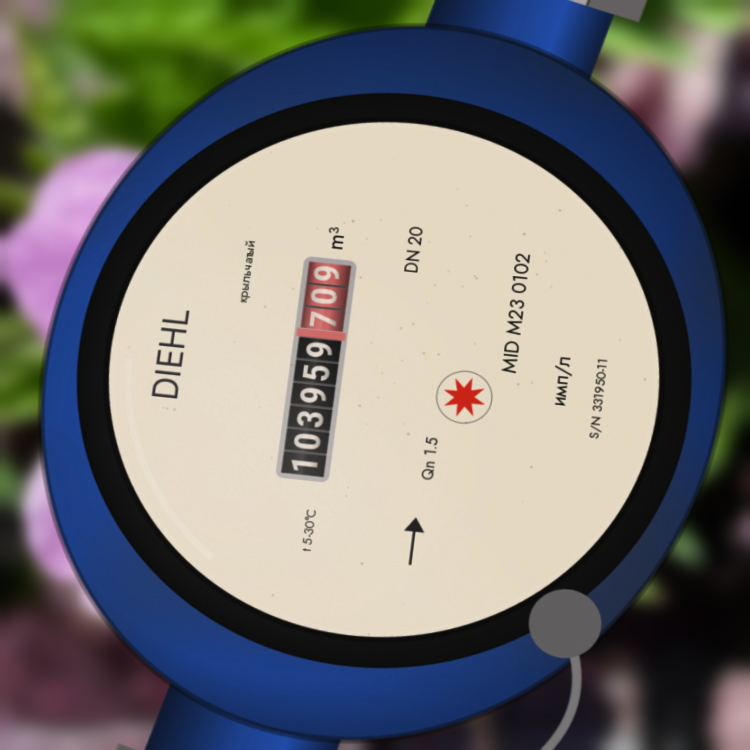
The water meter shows 103959.709 m³
